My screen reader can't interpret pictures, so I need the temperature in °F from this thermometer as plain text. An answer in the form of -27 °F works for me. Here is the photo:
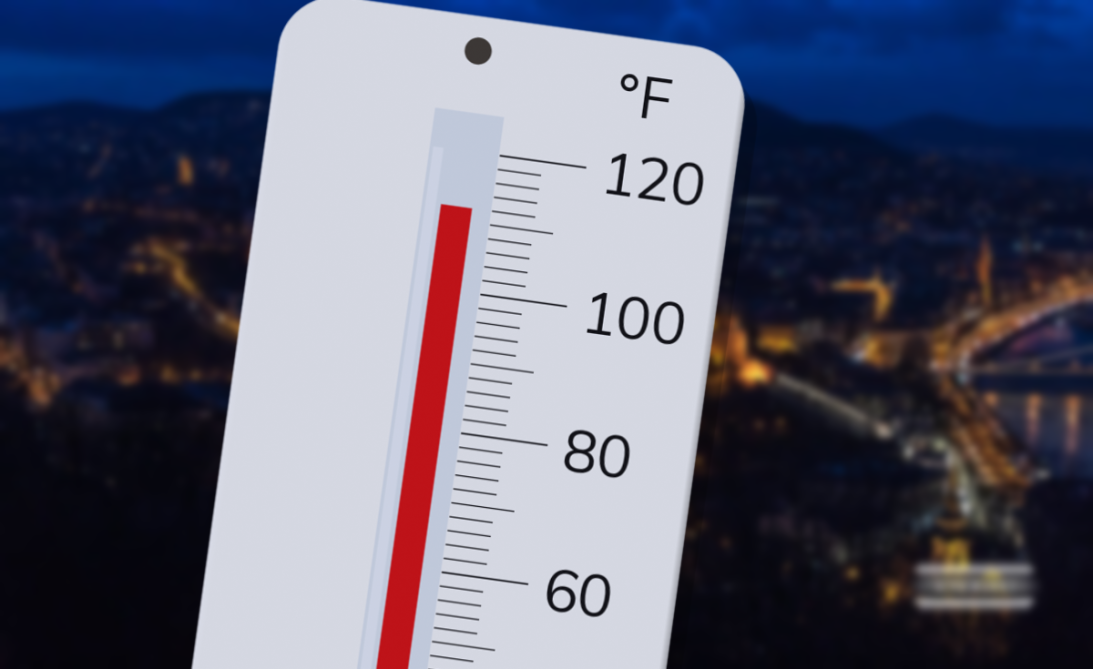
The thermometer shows 112 °F
